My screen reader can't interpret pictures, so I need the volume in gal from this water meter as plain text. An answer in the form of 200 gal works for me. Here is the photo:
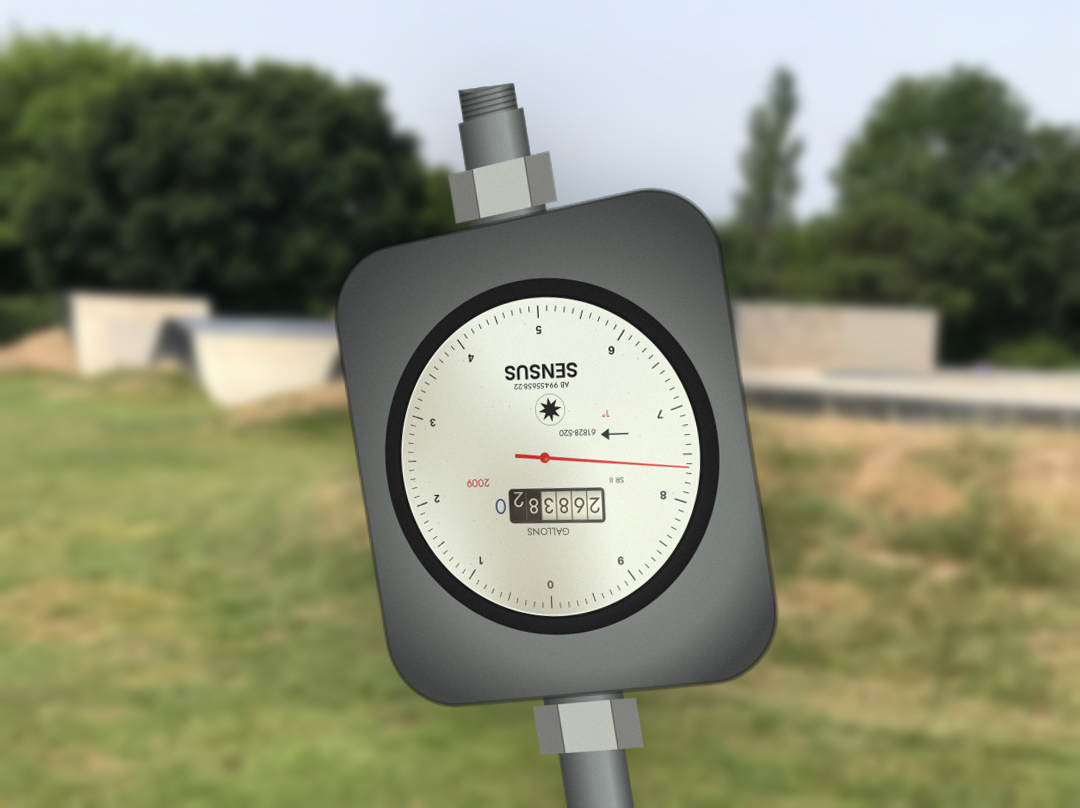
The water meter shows 2683817.6 gal
